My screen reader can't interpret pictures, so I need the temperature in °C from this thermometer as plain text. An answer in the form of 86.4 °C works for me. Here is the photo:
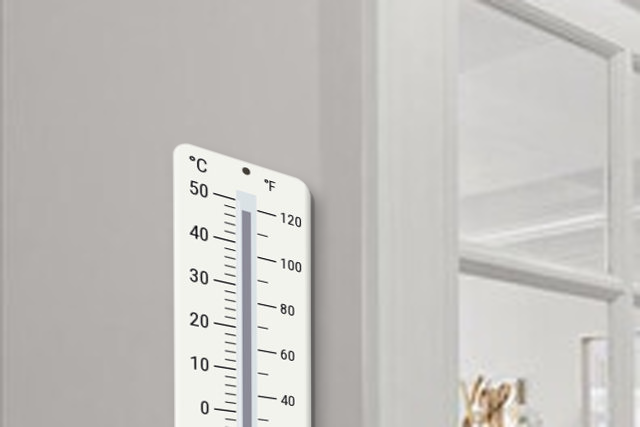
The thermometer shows 48 °C
